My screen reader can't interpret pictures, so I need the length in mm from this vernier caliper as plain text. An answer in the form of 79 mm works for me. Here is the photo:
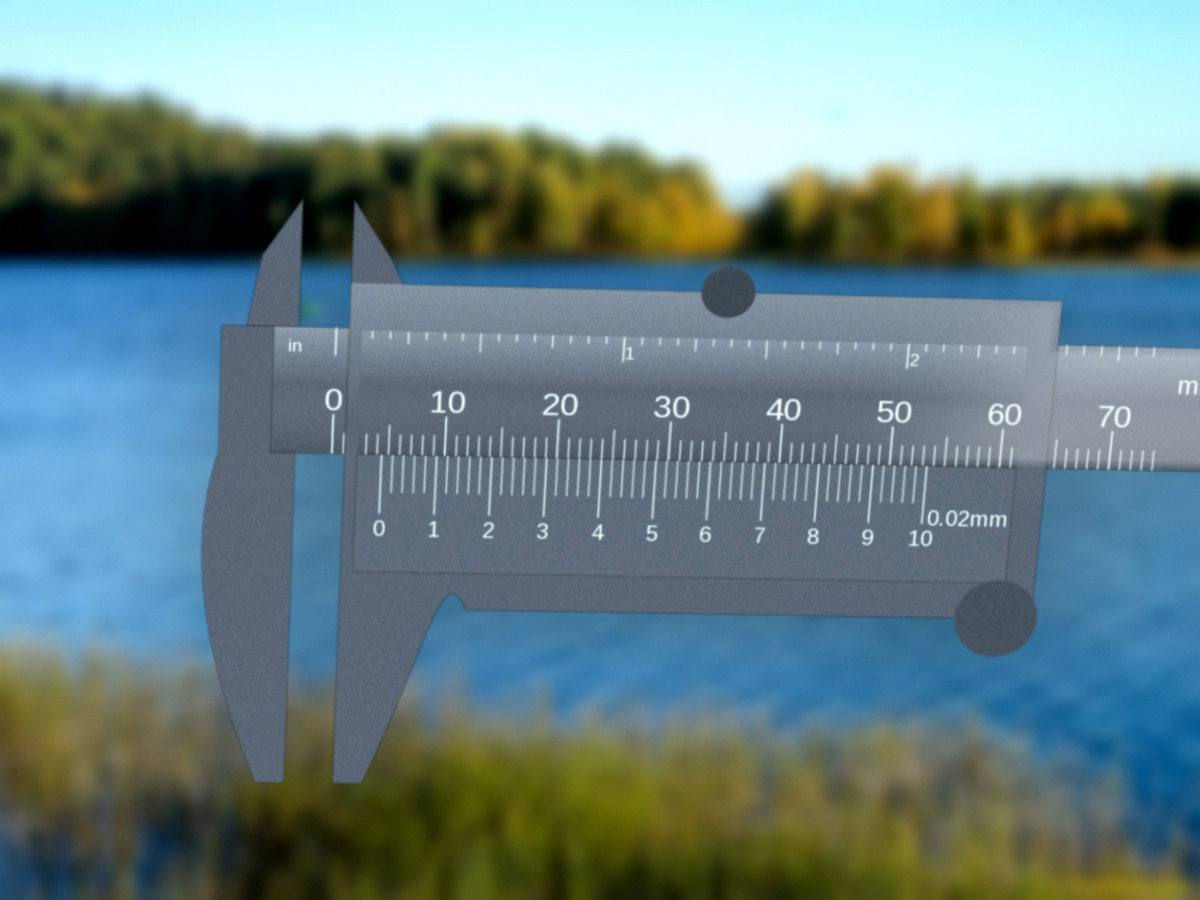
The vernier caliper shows 4.4 mm
